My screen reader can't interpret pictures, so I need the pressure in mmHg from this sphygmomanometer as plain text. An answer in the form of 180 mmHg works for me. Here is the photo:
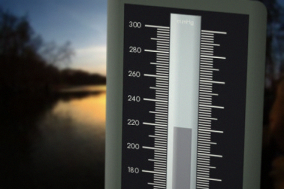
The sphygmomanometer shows 220 mmHg
